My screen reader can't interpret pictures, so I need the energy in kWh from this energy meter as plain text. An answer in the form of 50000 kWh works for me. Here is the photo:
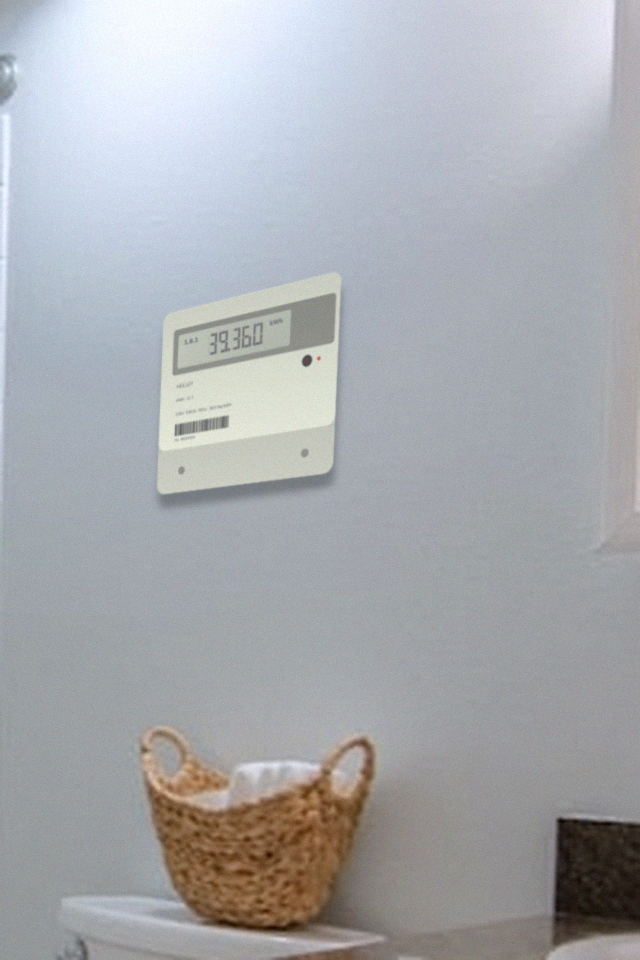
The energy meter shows 39.360 kWh
